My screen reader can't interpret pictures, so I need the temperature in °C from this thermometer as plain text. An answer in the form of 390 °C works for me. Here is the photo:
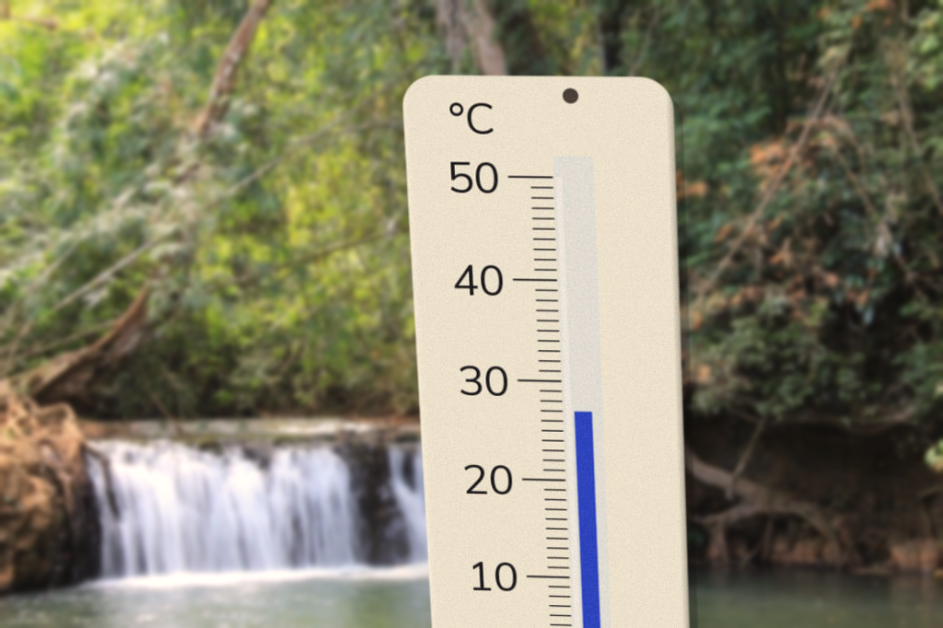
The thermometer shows 27 °C
